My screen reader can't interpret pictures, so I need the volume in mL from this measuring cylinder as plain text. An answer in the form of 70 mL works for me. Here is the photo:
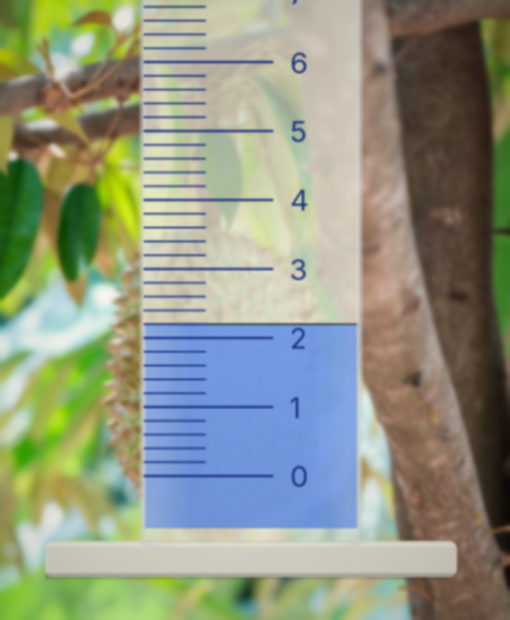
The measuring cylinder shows 2.2 mL
